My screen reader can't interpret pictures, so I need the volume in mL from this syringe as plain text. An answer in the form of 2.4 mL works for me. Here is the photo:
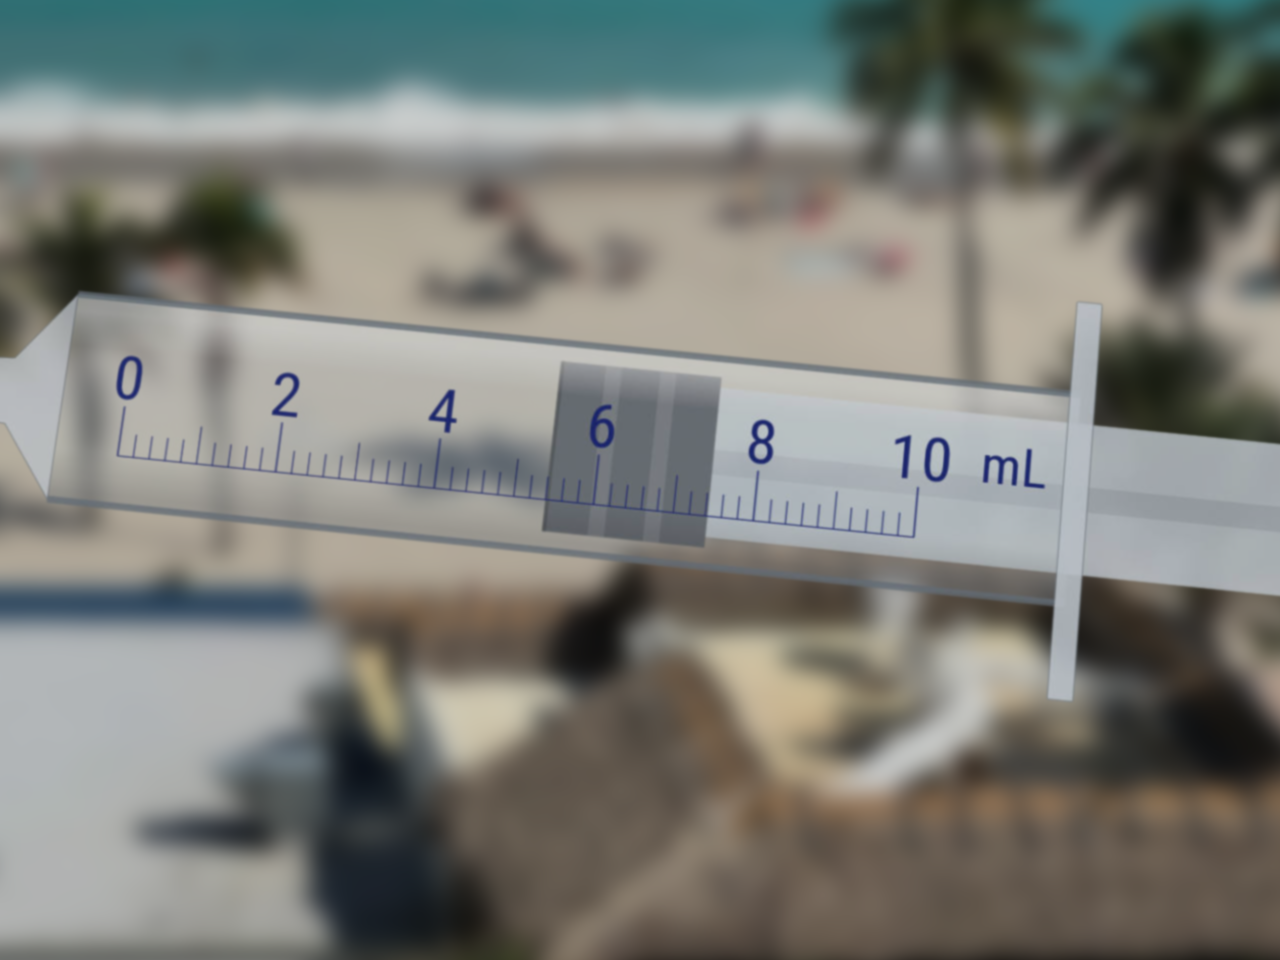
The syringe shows 5.4 mL
